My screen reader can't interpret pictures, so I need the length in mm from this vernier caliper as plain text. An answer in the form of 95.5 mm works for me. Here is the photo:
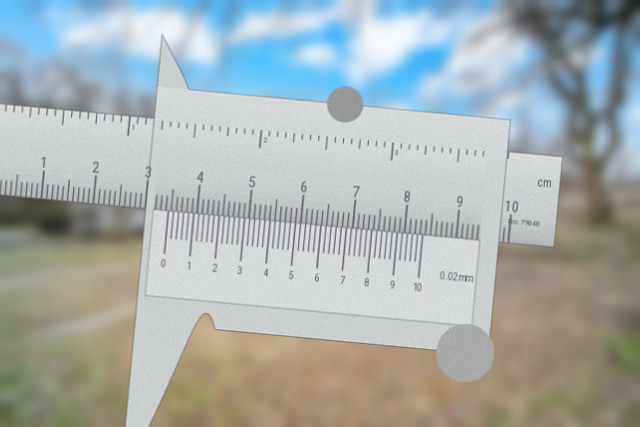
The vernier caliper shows 34.5 mm
